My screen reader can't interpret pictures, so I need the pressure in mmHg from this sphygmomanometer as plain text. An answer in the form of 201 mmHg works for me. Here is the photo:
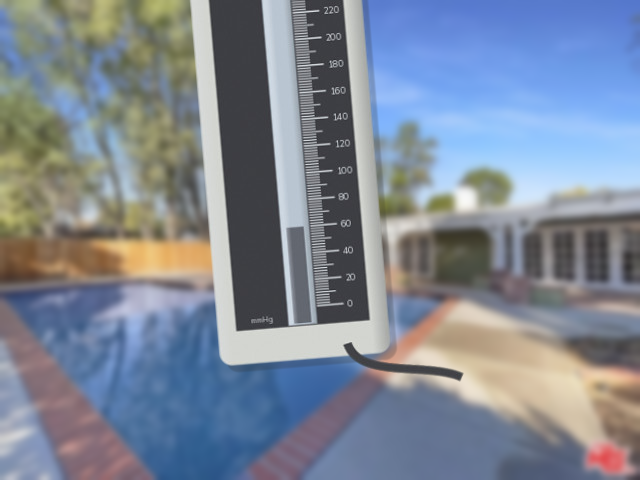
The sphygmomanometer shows 60 mmHg
